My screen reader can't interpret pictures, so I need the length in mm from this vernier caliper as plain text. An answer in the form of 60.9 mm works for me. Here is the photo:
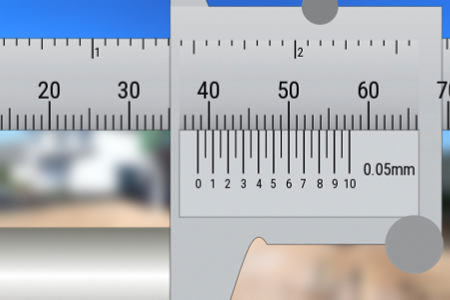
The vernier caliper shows 38.6 mm
